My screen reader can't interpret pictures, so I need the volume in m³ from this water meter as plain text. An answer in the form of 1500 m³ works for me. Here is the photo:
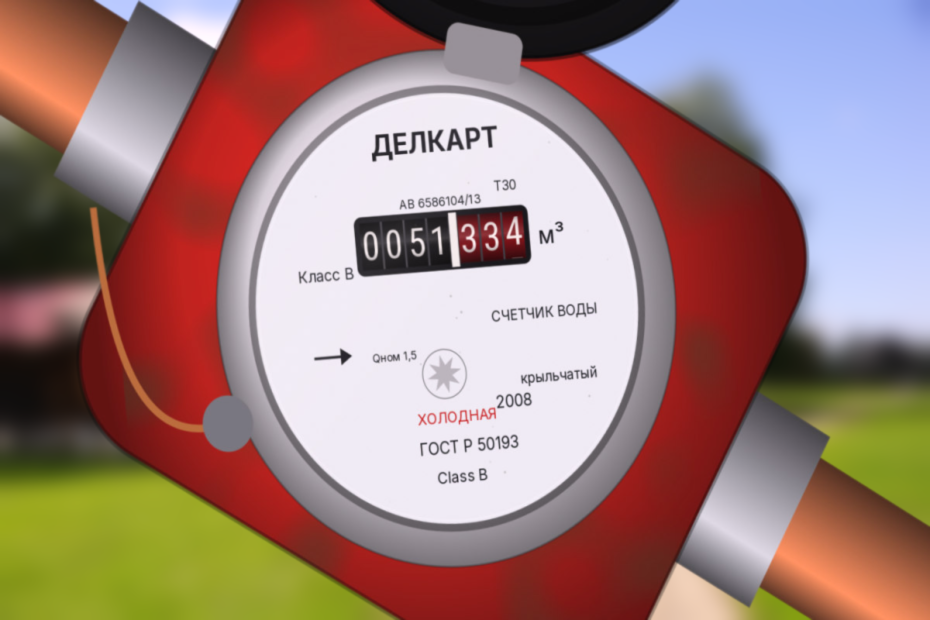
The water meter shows 51.334 m³
